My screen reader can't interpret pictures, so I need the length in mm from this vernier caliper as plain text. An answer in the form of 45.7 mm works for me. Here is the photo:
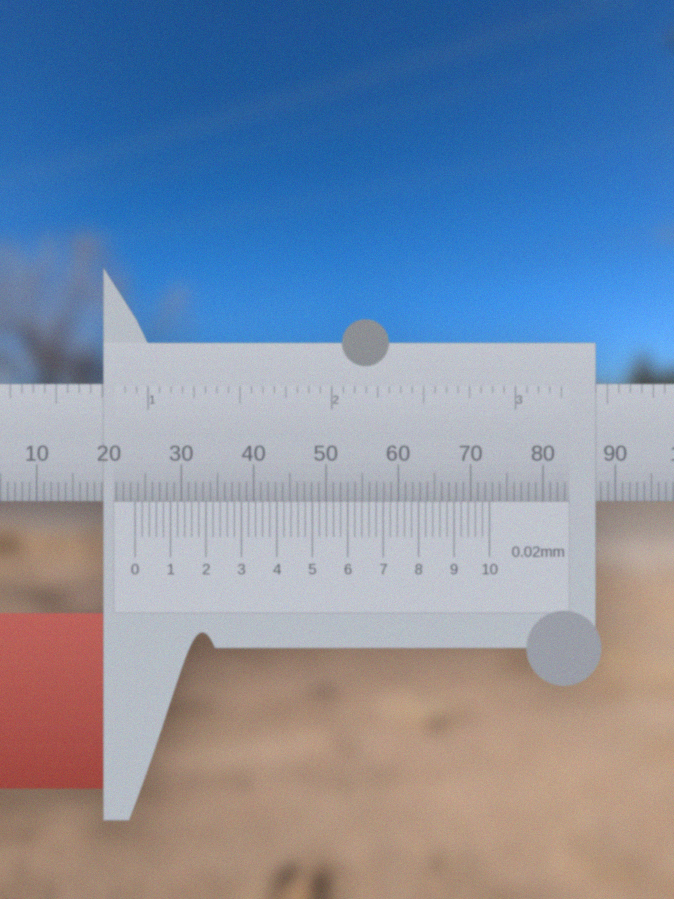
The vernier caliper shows 23.6 mm
